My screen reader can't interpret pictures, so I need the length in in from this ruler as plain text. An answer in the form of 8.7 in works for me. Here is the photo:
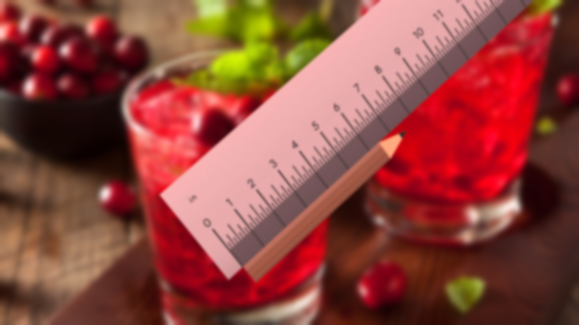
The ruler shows 7.5 in
